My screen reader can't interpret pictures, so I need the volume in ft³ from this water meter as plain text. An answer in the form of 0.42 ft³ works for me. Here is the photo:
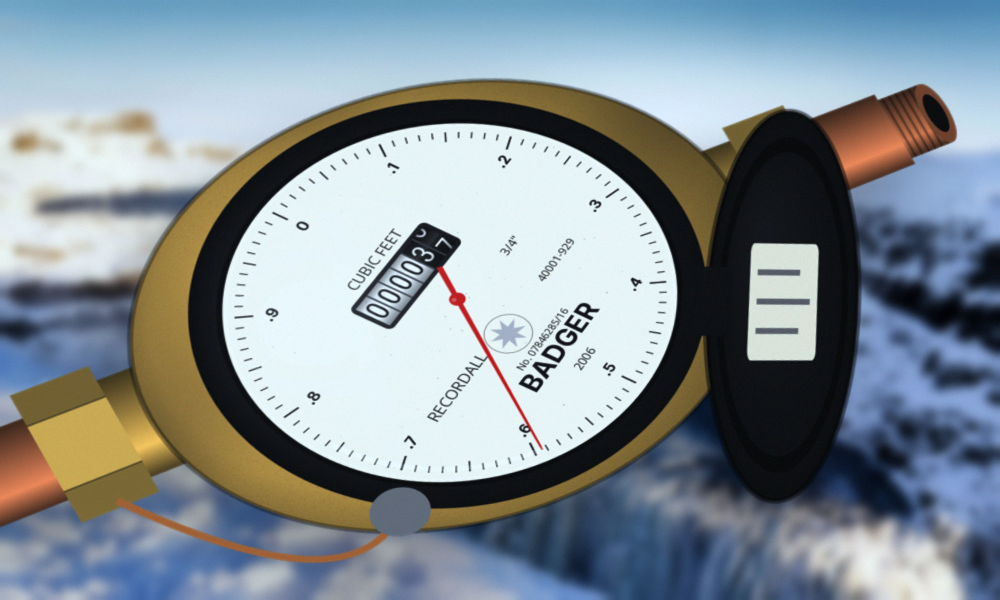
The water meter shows 36.59 ft³
